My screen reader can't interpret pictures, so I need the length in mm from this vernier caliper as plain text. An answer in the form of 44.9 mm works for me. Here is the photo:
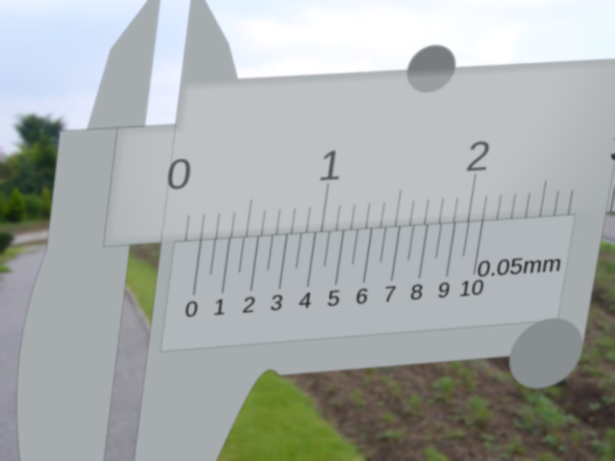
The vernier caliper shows 2.0 mm
